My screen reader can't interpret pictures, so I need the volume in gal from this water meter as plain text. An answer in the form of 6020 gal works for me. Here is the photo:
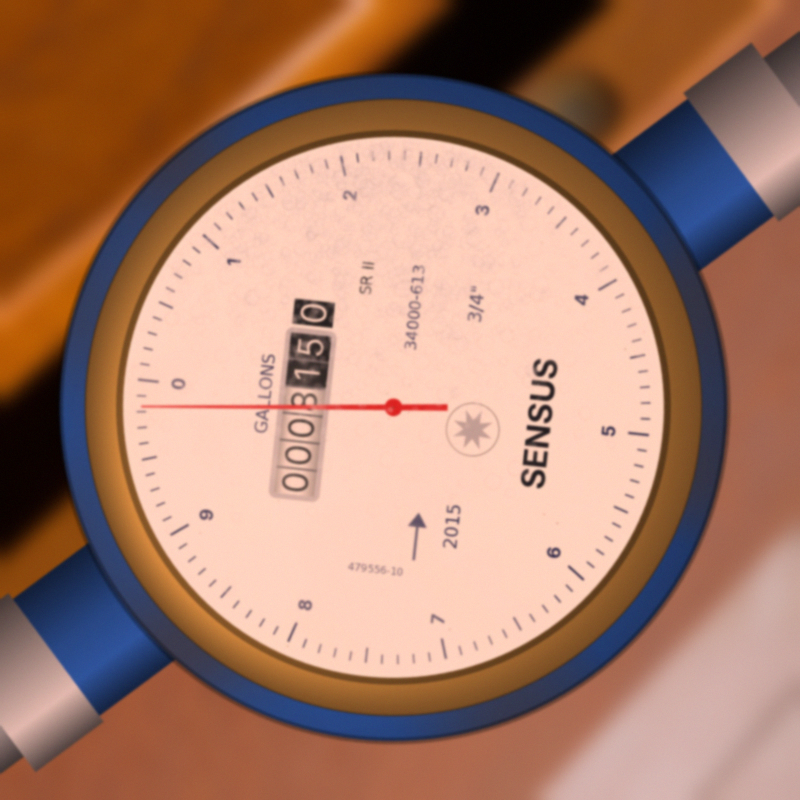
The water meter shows 8149.8 gal
